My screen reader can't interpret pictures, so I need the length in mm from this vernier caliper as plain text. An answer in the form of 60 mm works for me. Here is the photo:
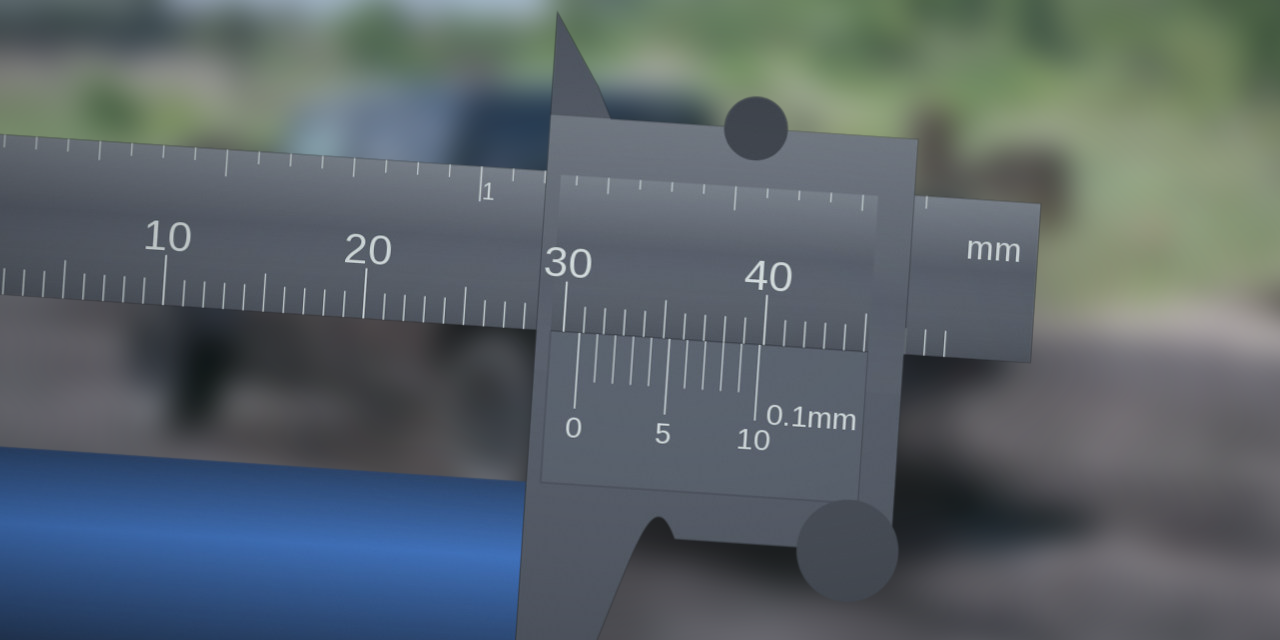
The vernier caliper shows 30.8 mm
